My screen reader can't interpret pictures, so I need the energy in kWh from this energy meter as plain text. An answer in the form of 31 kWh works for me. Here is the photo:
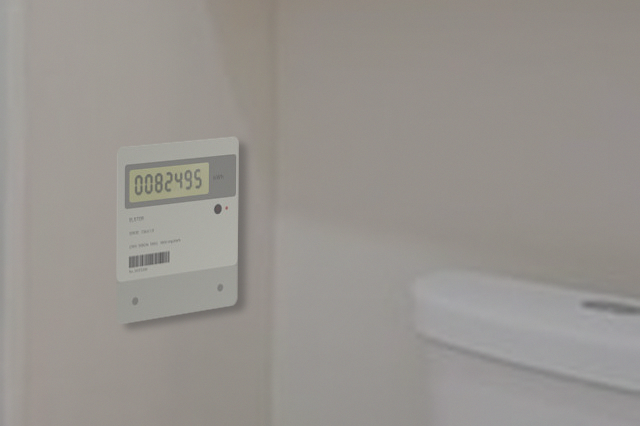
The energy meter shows 82495 kWh
